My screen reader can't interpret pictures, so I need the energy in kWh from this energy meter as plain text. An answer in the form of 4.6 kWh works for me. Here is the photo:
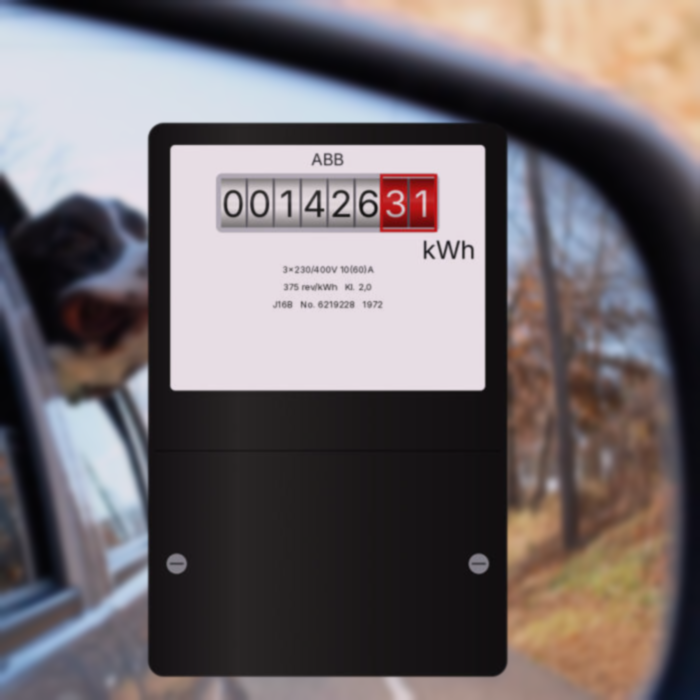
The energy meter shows 1426.31 kWh
